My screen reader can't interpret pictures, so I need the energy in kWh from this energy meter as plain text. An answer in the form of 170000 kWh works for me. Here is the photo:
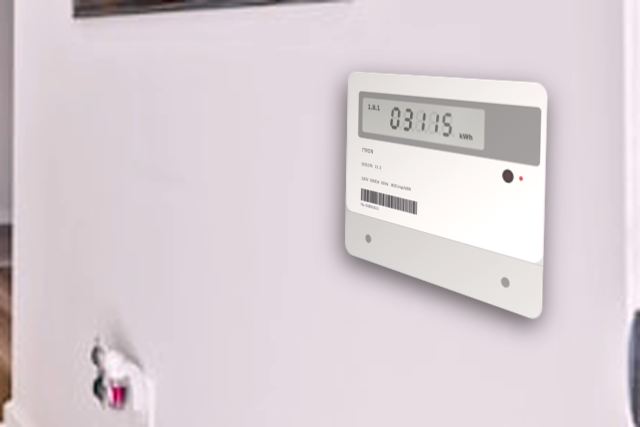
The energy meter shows 3115 kWh
